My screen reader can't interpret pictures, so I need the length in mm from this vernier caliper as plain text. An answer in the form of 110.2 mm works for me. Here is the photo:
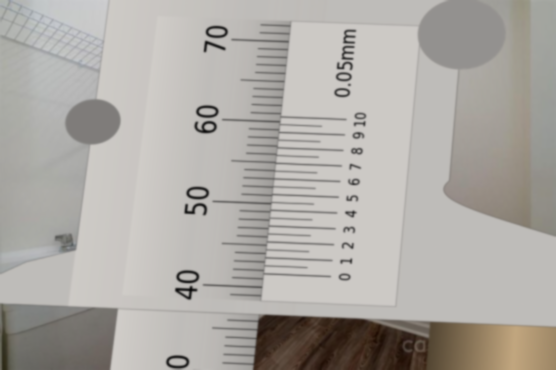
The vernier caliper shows 41.6 mm
